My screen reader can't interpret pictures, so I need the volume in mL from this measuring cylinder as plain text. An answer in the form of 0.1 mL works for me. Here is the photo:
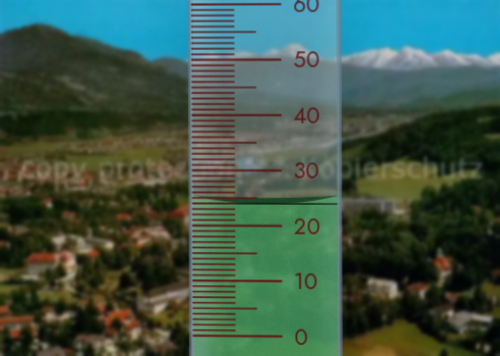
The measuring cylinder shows 24 mL
